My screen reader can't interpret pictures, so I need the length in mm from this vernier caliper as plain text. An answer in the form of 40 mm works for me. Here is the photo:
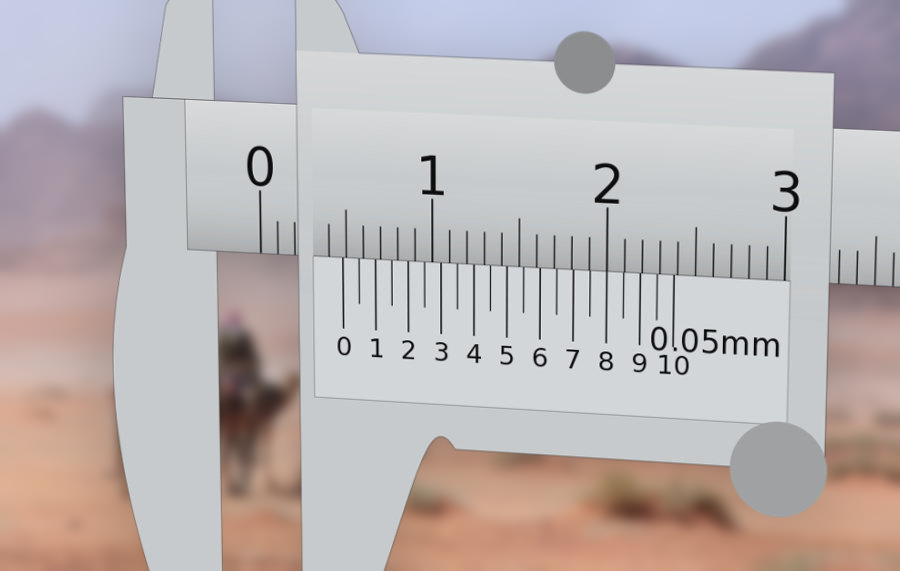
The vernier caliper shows 4.8 mm
